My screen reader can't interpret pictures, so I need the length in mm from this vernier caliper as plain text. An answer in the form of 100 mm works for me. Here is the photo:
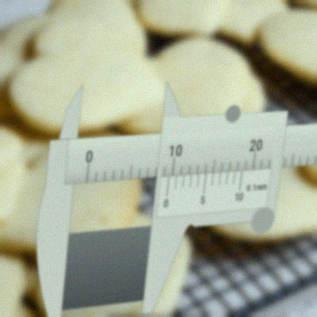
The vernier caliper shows 9.6 mm
